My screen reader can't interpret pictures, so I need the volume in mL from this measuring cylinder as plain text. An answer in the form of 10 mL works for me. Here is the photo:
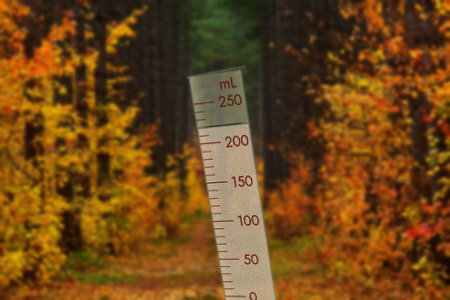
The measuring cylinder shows 220 mL
